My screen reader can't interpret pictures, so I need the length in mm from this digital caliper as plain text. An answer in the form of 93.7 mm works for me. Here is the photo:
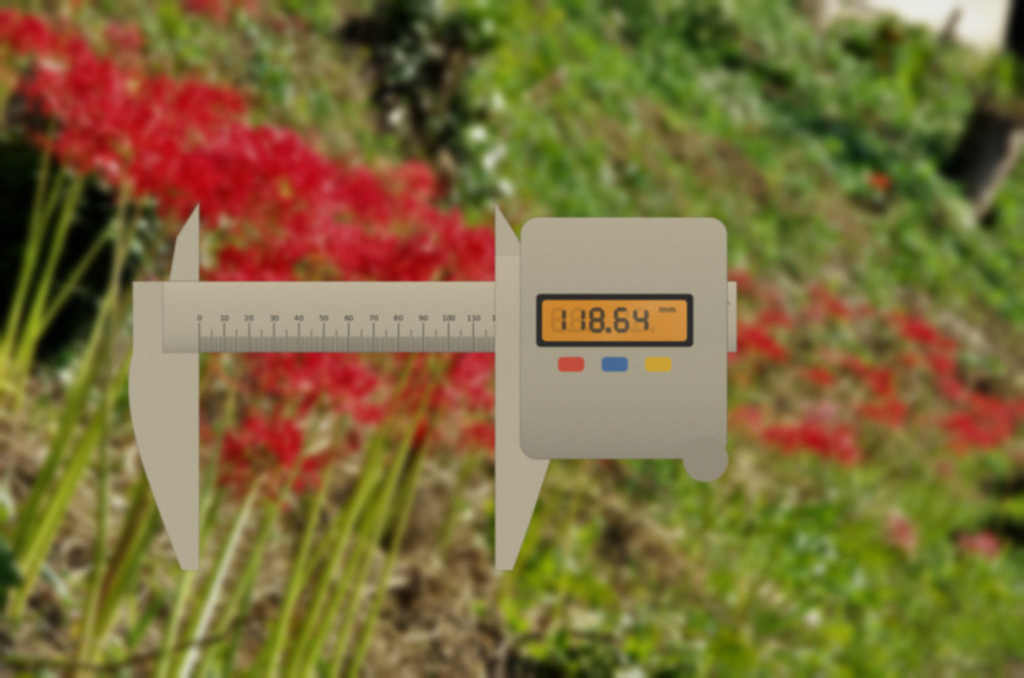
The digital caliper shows 118.64 mm
